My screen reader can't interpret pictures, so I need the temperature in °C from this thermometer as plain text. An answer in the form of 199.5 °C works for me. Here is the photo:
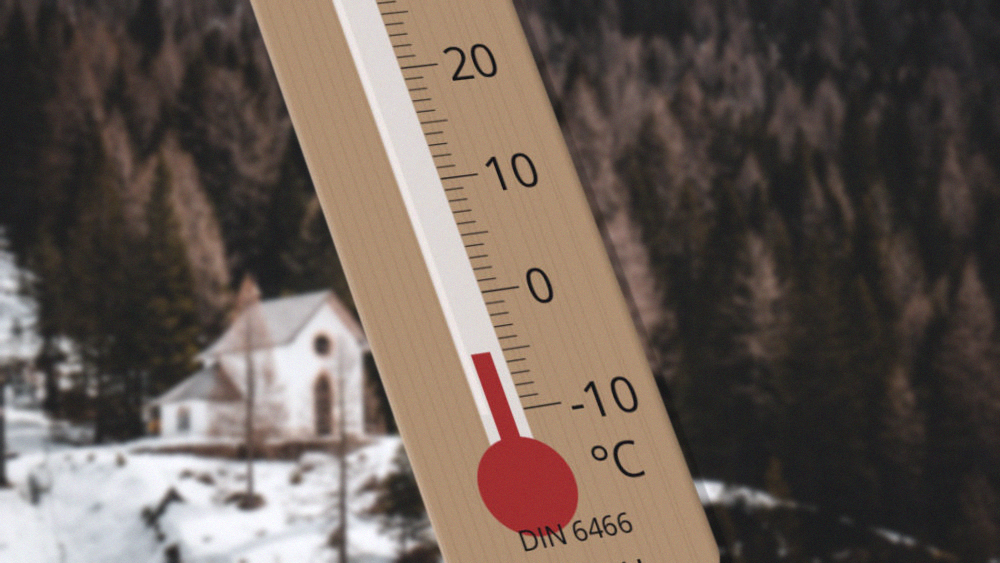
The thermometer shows -5 °C
